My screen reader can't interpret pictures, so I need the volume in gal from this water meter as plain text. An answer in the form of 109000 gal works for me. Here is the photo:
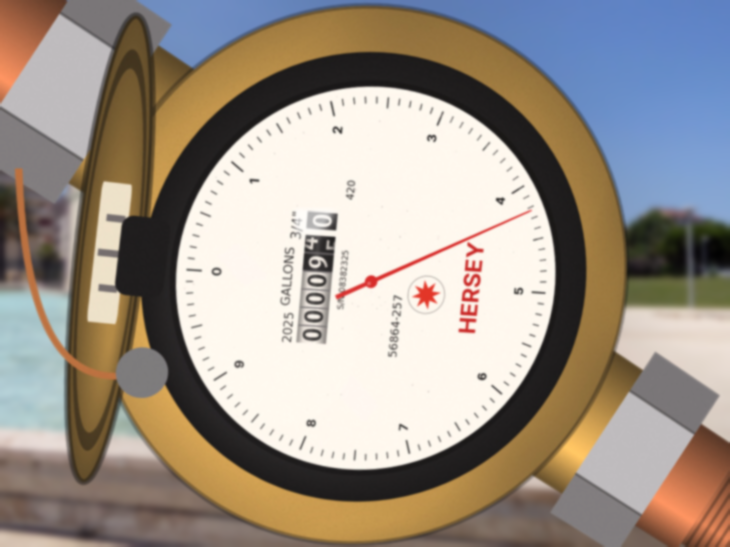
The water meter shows 944.2 gal
